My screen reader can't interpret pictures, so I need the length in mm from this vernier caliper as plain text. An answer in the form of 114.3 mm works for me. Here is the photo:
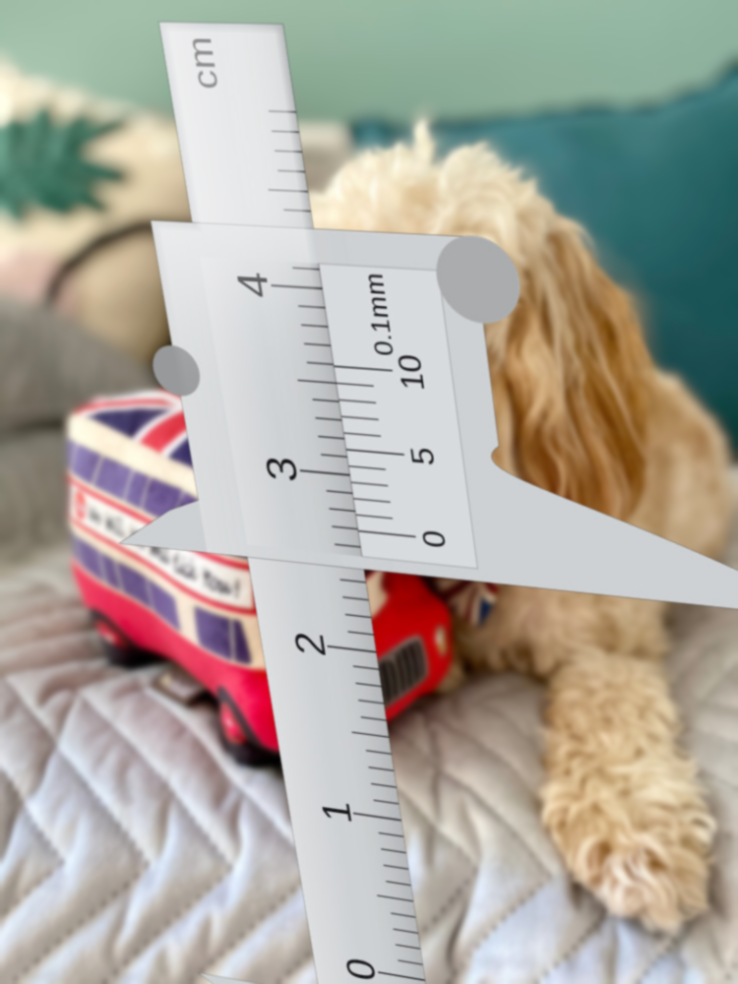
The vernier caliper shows 26.9 mm
